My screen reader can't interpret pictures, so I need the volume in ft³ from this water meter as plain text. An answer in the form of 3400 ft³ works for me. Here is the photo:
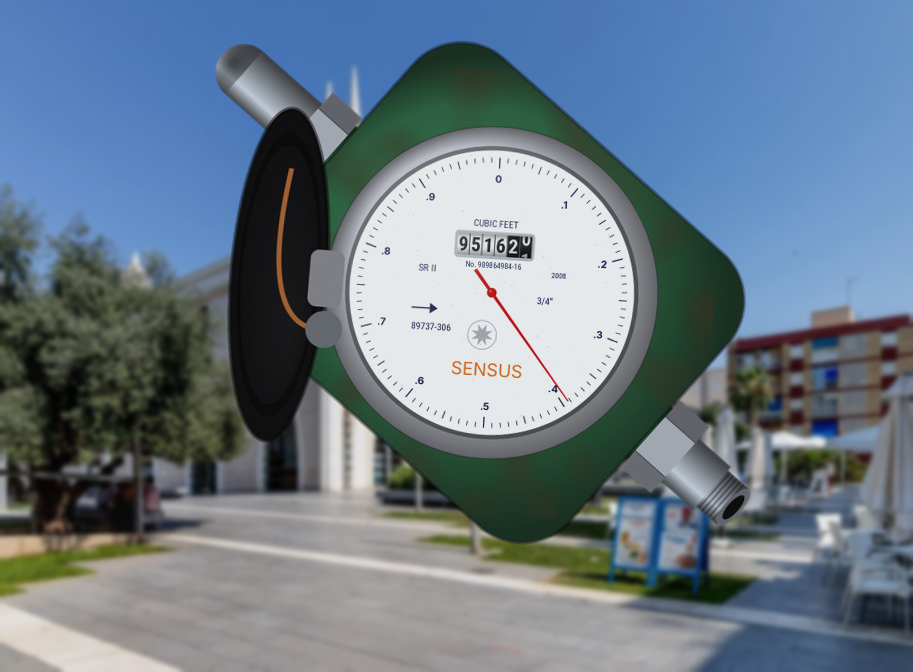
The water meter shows 951620.39 ft³
